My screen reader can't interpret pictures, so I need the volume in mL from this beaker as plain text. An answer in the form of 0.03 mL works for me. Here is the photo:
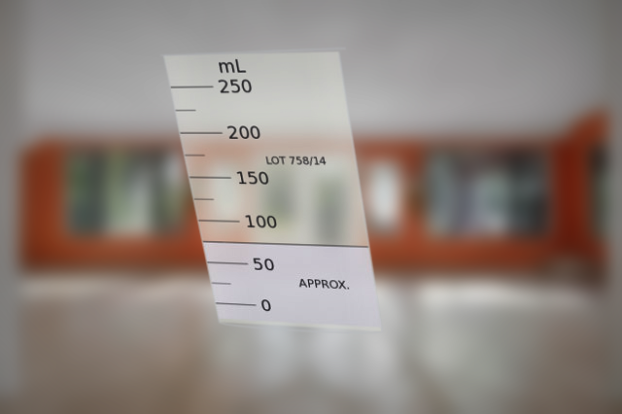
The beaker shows 75 mL
